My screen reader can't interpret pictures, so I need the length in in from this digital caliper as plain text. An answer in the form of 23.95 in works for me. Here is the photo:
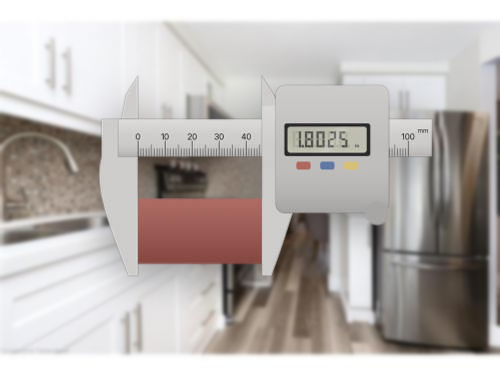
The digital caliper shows 1.8025 in
